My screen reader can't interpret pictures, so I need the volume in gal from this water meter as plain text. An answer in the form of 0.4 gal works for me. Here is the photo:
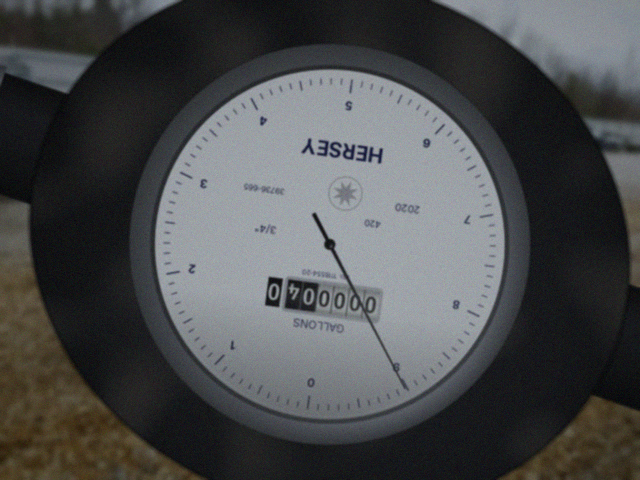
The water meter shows 39.0 gal
